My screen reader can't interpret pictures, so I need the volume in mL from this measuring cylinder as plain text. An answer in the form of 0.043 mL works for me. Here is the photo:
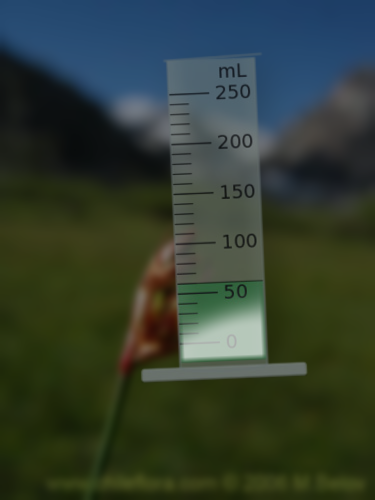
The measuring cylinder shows 60 mL
